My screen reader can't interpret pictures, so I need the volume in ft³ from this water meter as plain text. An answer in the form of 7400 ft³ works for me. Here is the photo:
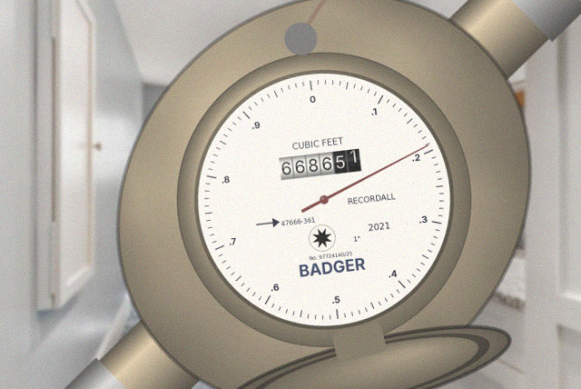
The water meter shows 668651.19 ft³
